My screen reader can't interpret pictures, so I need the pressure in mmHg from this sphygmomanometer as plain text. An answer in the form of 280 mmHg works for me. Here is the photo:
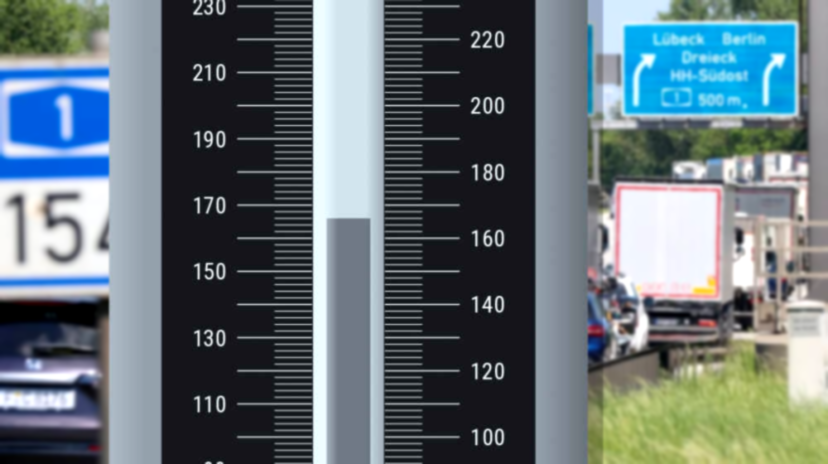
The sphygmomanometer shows 166 mmHg
